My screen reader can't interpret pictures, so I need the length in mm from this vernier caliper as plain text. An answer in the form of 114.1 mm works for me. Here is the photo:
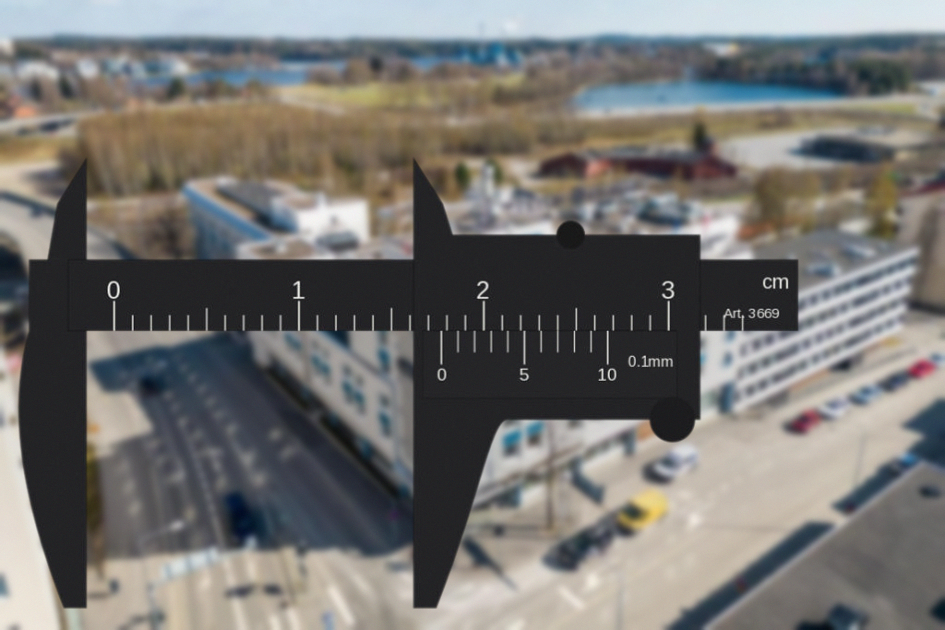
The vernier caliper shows 17.7 mm
